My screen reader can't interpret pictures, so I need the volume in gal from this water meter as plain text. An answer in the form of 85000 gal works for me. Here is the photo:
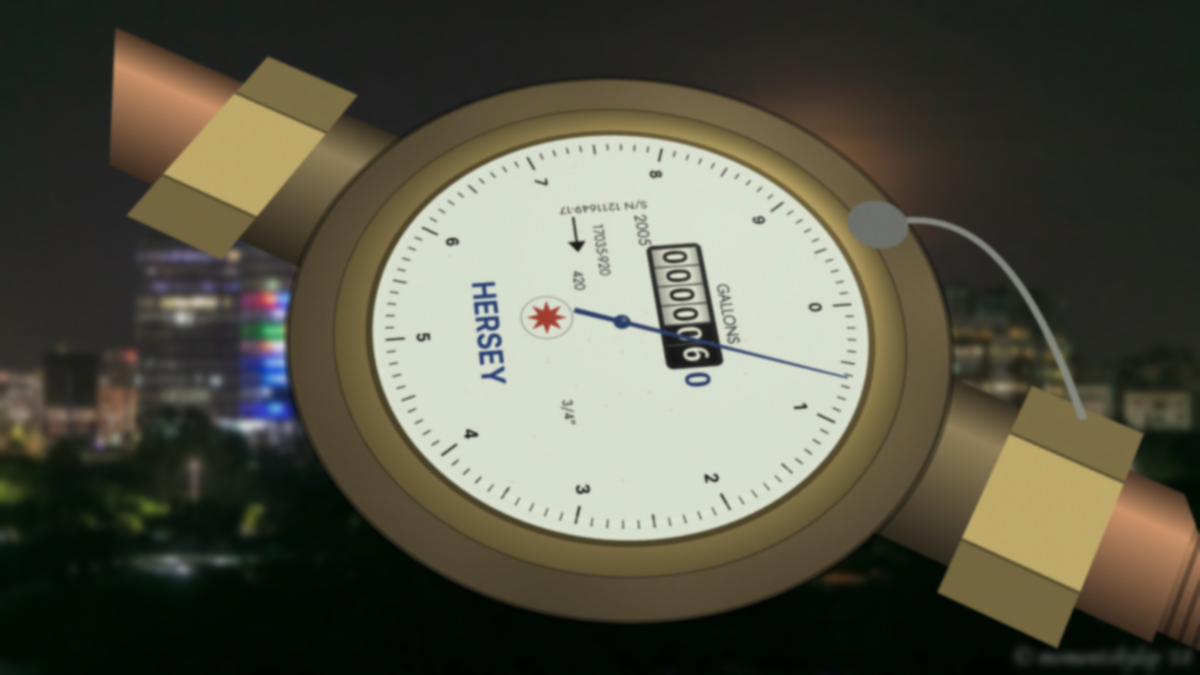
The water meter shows 60.6 gal
